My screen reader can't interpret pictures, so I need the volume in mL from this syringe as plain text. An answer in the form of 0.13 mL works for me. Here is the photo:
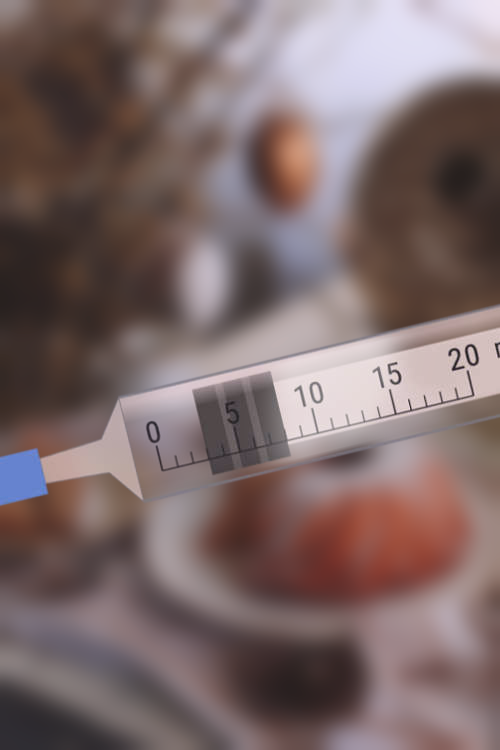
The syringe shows 3 mL
